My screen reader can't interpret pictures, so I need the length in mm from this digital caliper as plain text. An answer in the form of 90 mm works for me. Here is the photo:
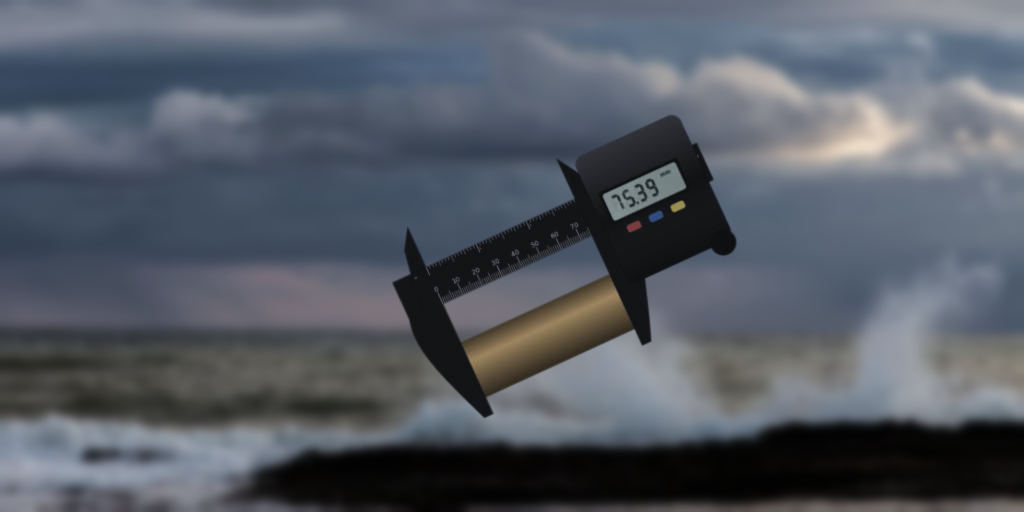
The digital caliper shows 75.39 mm
